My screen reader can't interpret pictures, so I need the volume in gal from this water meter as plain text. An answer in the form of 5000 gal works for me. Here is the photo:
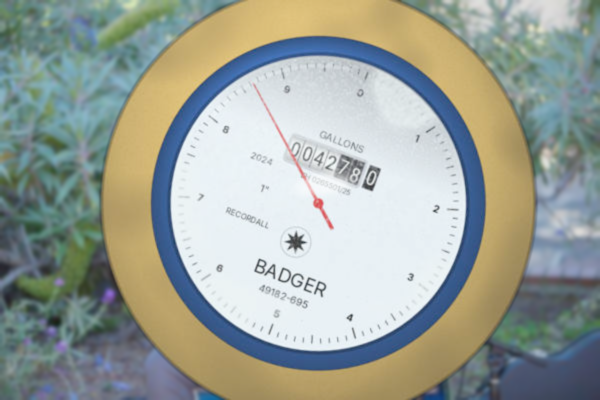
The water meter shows 42778.6 gal
